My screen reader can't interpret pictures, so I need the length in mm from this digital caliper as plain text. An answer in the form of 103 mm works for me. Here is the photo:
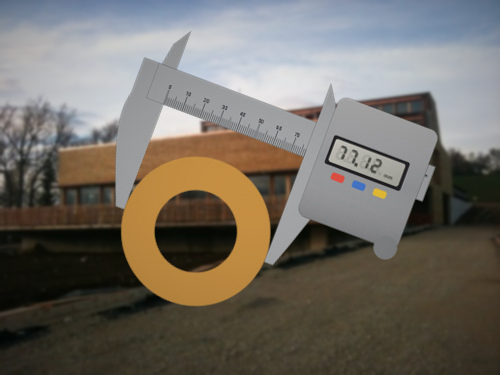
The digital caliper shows 77.12 mm
